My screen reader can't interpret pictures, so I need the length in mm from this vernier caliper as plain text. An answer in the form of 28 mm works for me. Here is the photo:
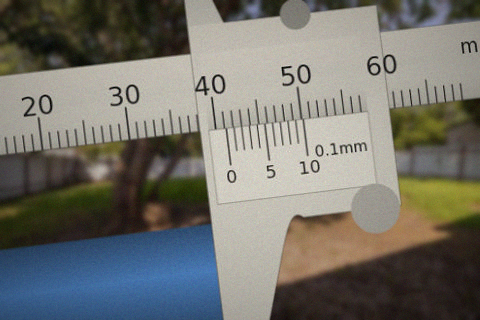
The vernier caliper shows 41.2 mm
